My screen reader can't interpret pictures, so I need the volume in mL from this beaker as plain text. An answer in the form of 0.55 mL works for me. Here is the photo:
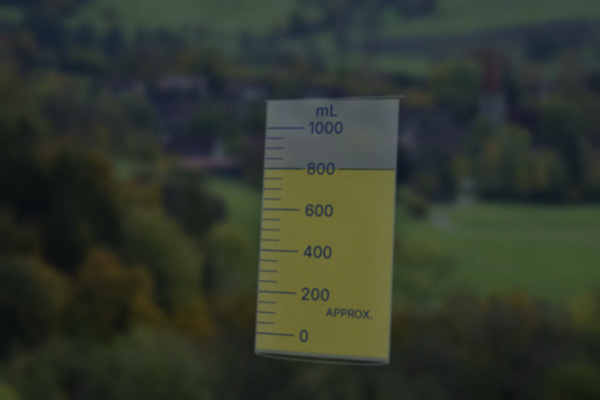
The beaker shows 800 mL
